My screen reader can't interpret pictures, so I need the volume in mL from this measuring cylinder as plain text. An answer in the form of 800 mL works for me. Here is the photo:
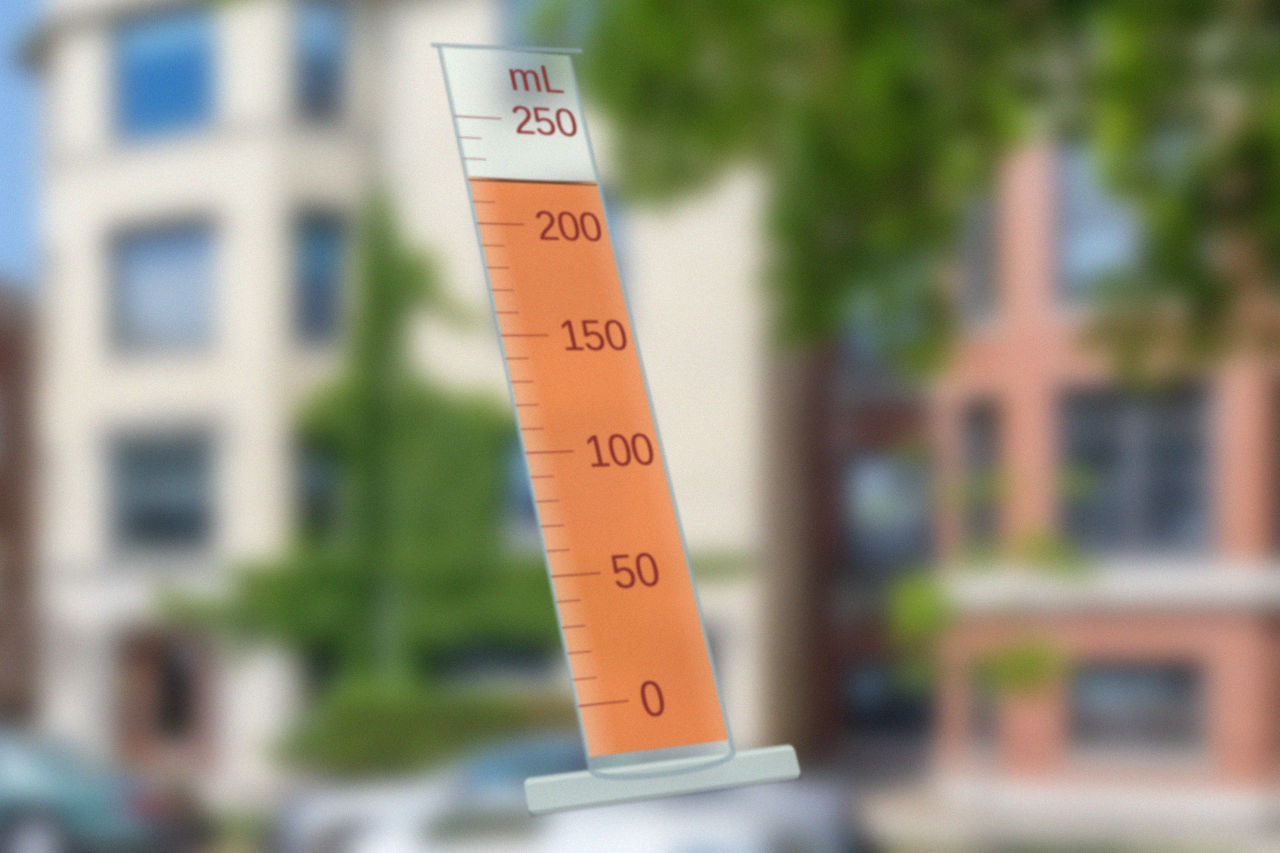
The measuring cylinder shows 220 mL
